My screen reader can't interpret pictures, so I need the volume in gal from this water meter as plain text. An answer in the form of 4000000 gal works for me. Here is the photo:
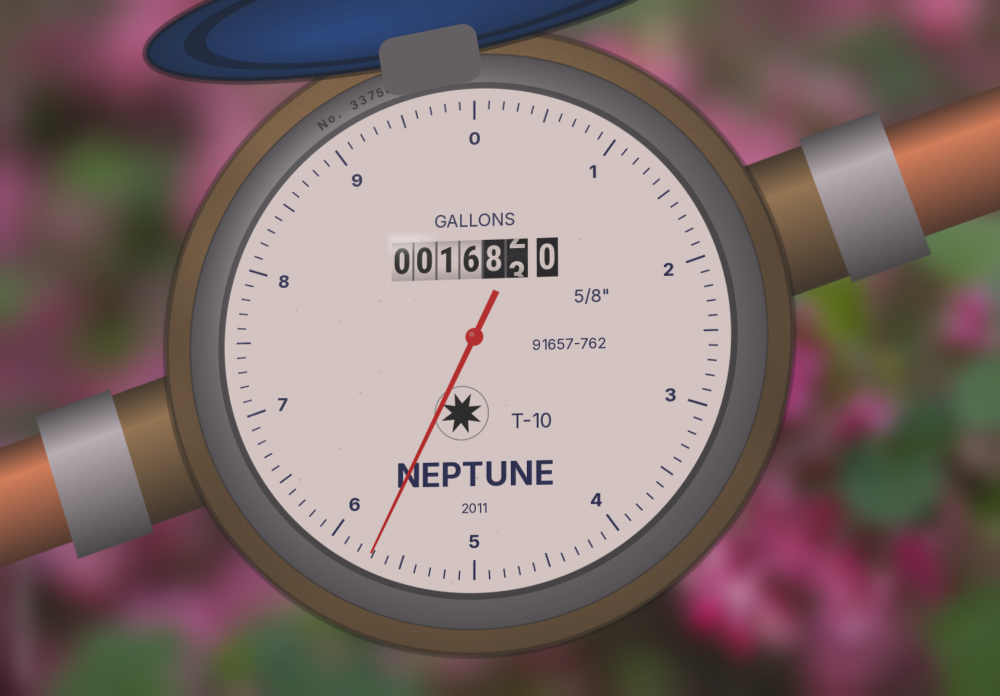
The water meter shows 16825.7 gal
